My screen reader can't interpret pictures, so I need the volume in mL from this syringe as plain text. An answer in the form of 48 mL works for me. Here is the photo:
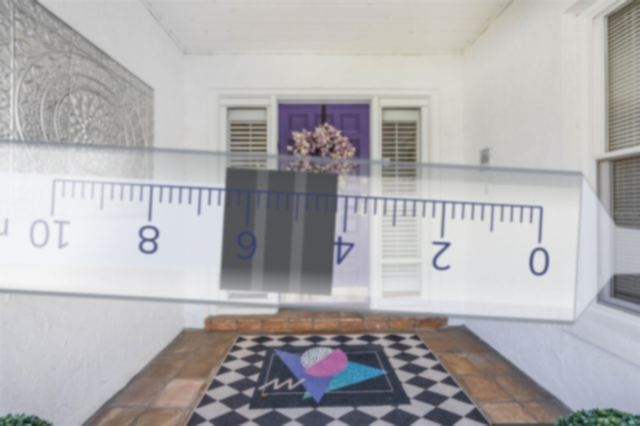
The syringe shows 4.2 mL
